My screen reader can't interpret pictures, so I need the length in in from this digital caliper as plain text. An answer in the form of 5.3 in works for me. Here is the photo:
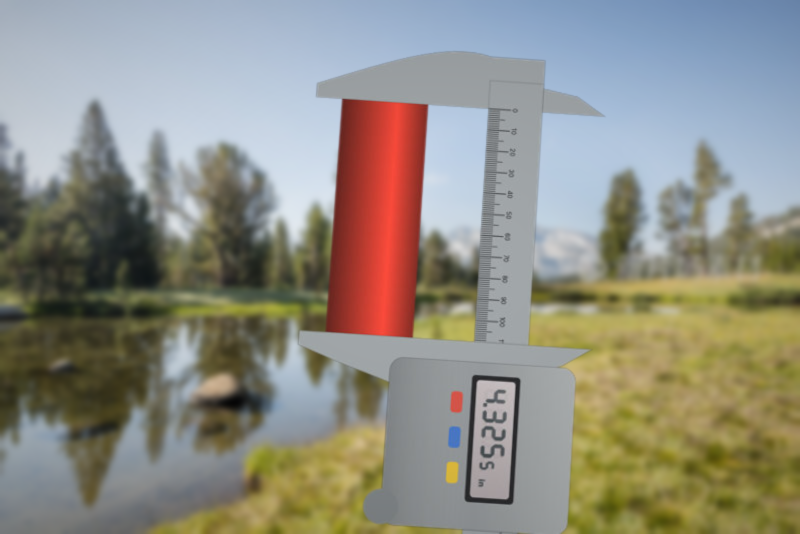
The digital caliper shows 4.3255 in
